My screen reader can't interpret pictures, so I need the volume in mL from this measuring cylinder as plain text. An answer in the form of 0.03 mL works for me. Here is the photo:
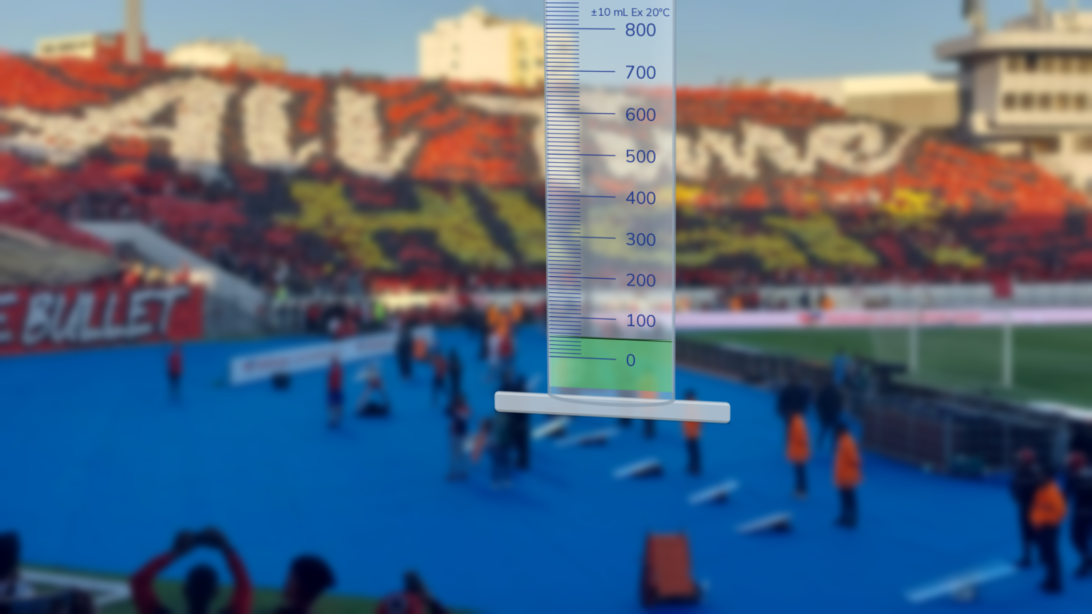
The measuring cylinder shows 50 mL
